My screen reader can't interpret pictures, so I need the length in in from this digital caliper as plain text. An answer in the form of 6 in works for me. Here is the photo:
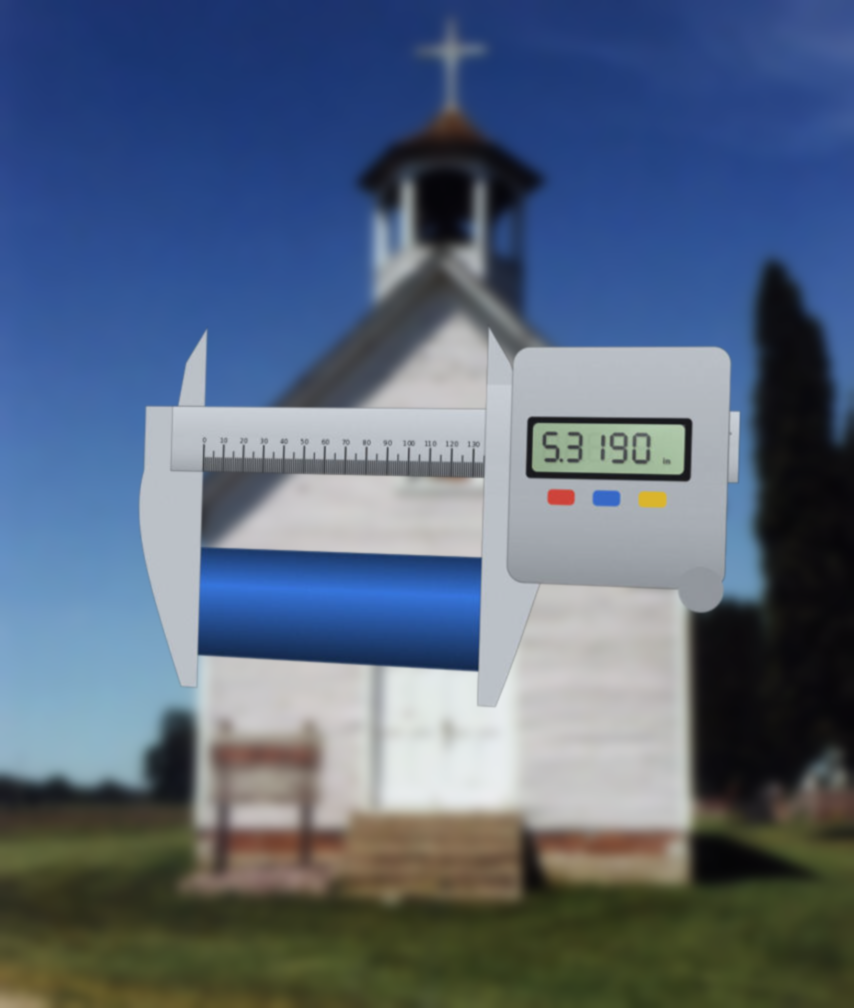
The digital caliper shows 5.3190 in
